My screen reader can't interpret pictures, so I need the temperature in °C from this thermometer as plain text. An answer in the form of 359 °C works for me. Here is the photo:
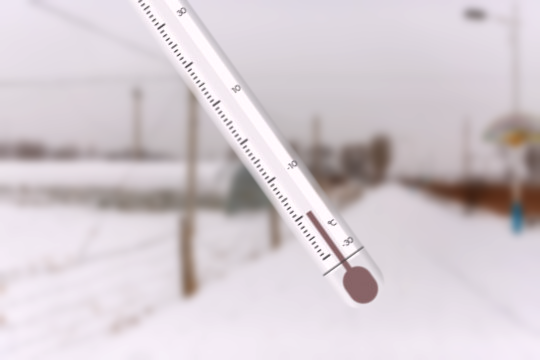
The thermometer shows -20 °C
